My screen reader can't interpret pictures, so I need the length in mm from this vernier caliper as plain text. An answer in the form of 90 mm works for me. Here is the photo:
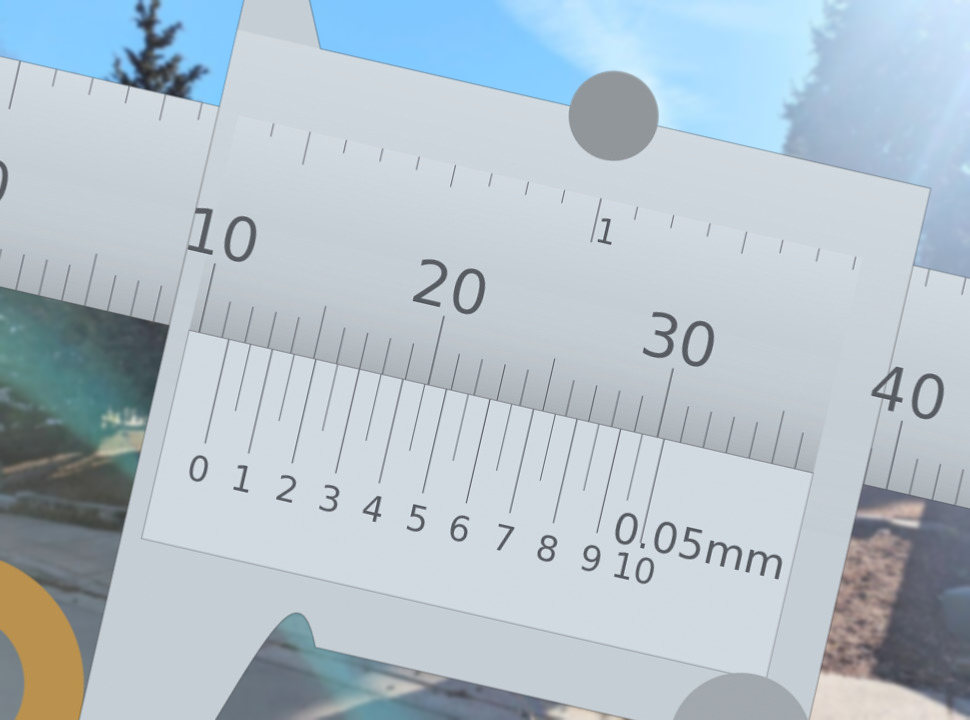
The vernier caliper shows 11.3 mm
